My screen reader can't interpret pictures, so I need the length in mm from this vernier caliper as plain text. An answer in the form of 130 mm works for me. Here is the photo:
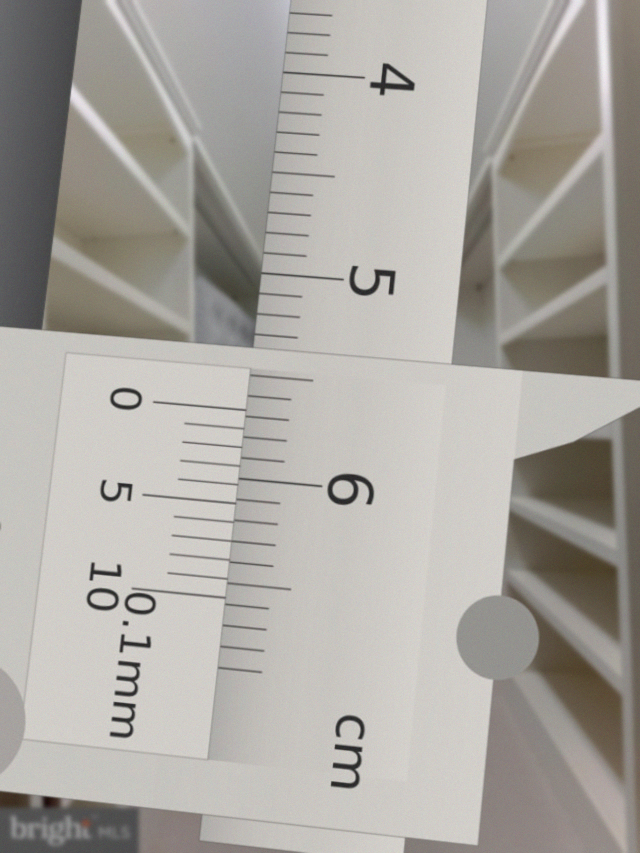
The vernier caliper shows 56.7 mm
